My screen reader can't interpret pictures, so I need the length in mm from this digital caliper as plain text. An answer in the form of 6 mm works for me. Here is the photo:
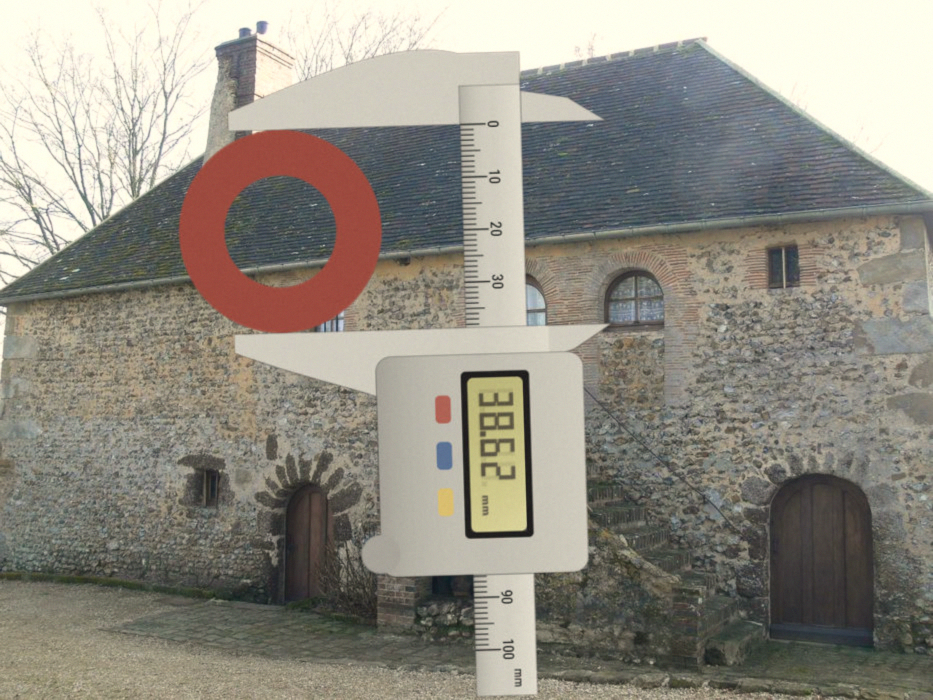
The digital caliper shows 38.62 mm
